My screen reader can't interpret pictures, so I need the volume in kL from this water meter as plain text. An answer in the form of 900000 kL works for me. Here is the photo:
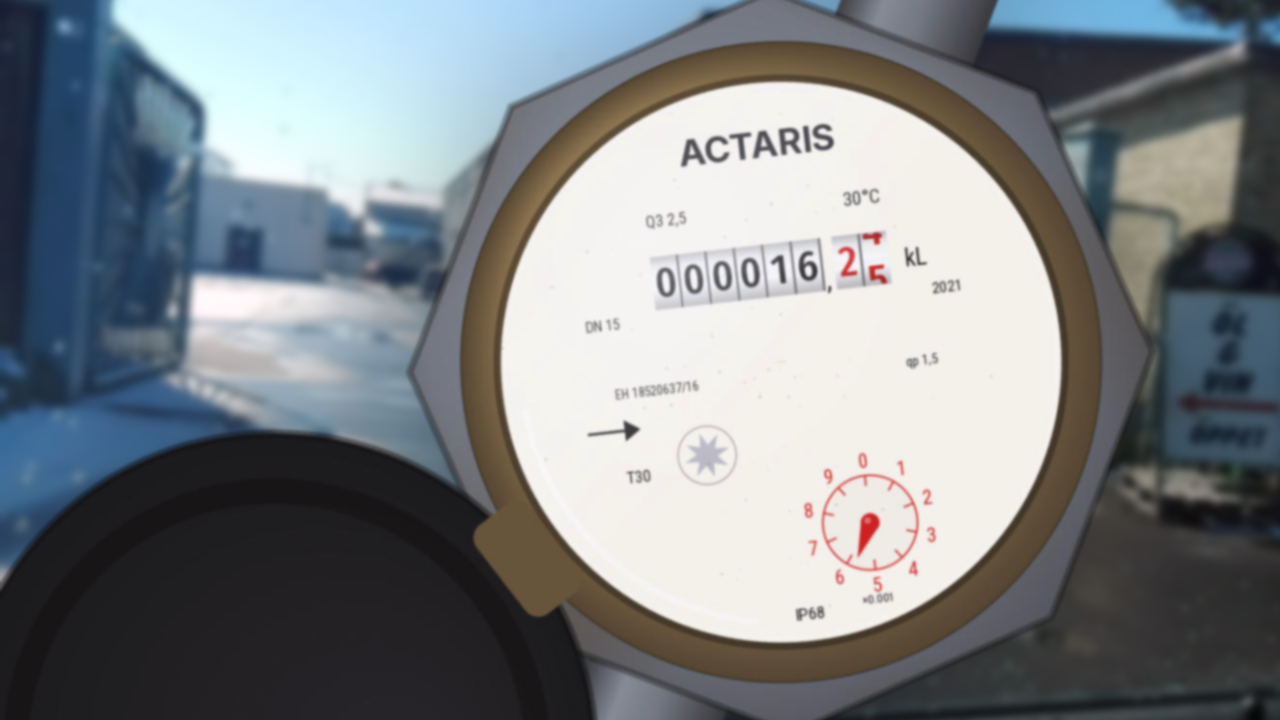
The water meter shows 16.245 kL
